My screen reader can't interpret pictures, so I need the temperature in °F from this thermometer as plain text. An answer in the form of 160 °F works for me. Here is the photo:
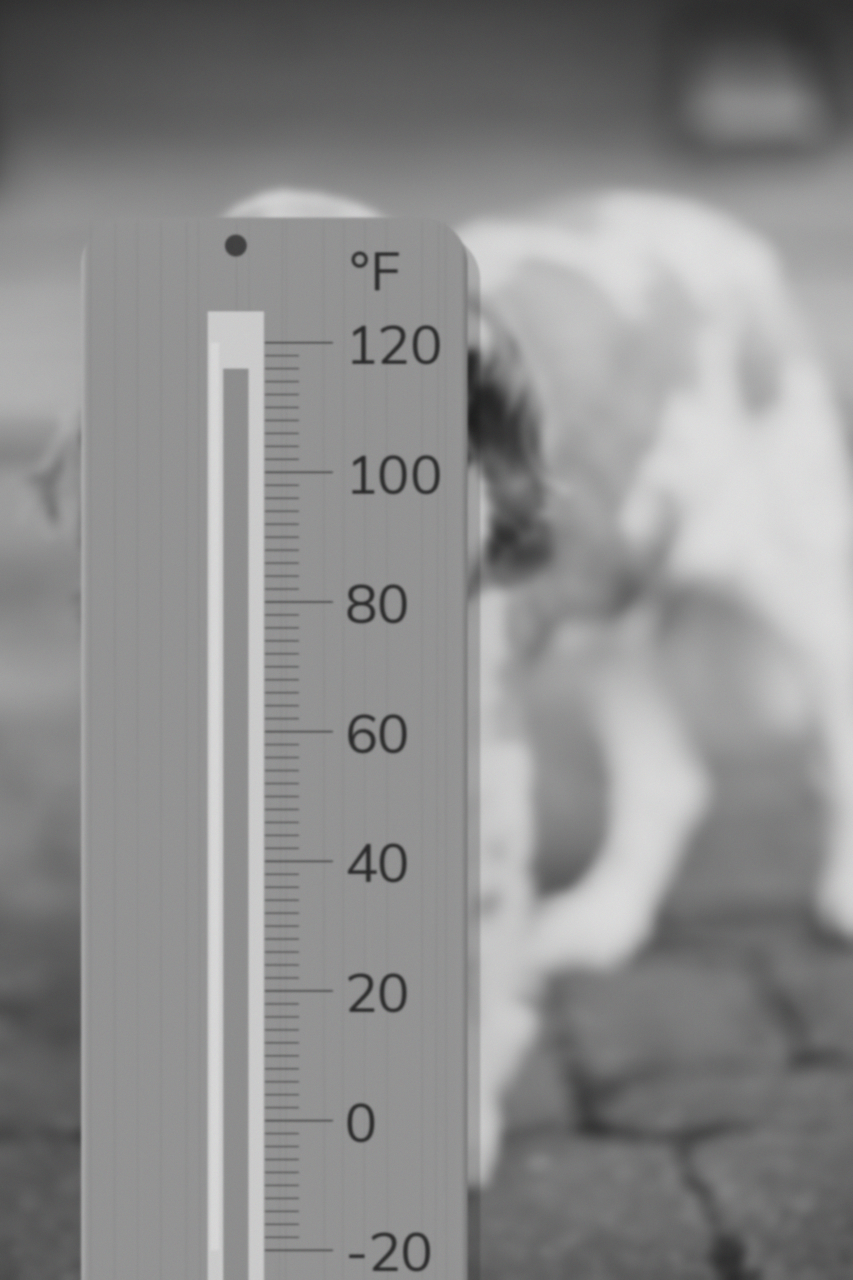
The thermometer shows 116 °F
